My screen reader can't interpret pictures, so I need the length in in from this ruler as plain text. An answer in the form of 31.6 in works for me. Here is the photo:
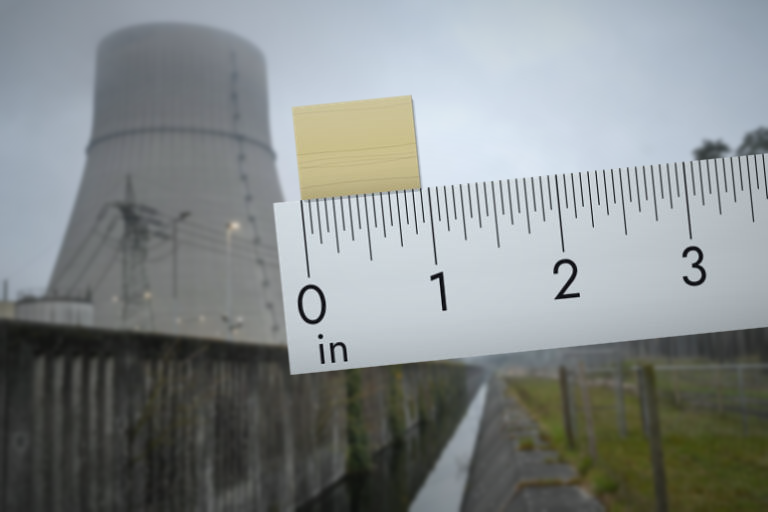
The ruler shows 0.9375 in
